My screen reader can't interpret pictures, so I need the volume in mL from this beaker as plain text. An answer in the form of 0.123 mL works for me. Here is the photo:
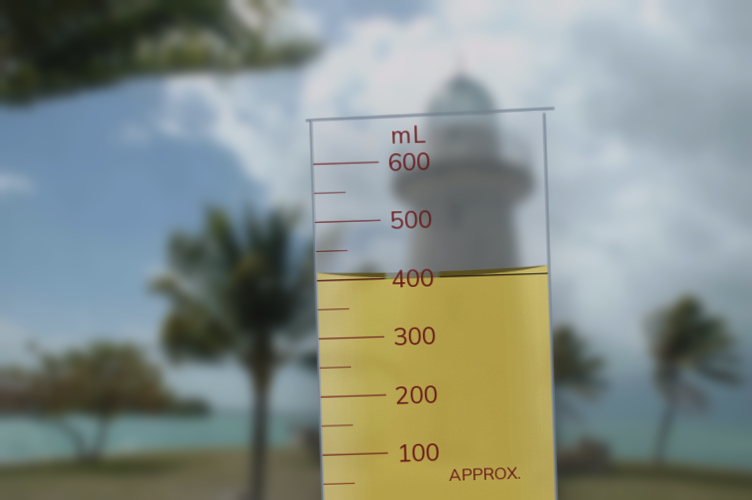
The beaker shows 400 mL
